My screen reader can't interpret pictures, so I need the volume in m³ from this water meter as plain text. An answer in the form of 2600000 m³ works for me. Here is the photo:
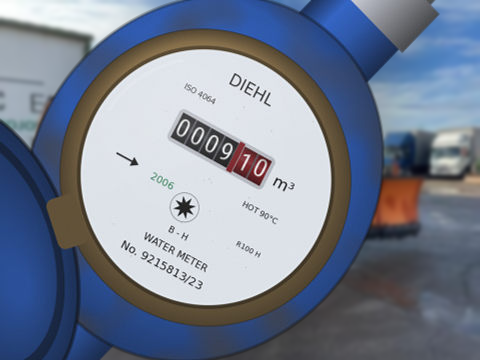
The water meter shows 9.10 m³
